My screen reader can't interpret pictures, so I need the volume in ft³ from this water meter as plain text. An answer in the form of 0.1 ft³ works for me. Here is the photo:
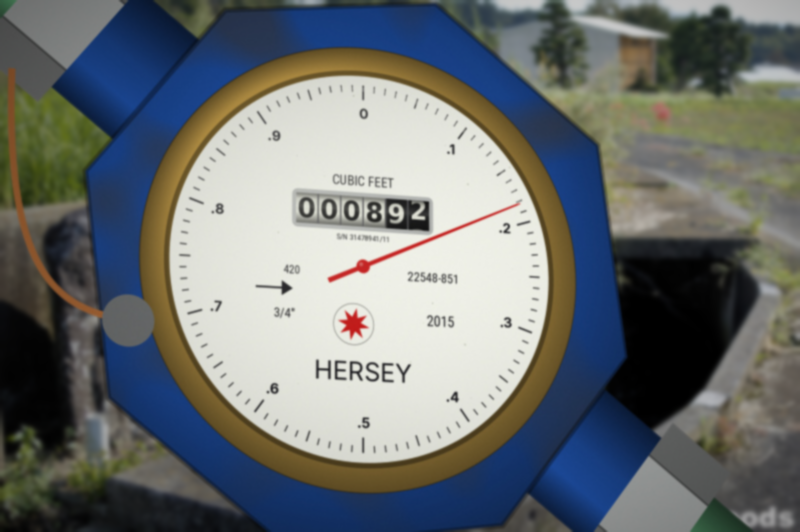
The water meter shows 892.18 ft³
